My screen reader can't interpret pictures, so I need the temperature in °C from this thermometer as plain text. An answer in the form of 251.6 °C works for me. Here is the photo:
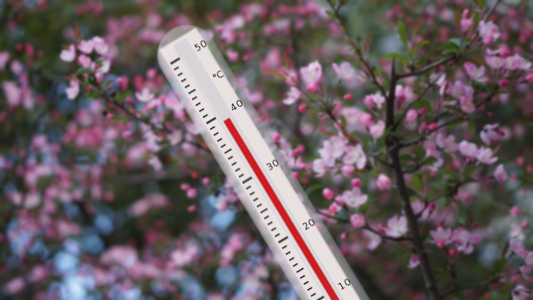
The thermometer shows 39 °C
